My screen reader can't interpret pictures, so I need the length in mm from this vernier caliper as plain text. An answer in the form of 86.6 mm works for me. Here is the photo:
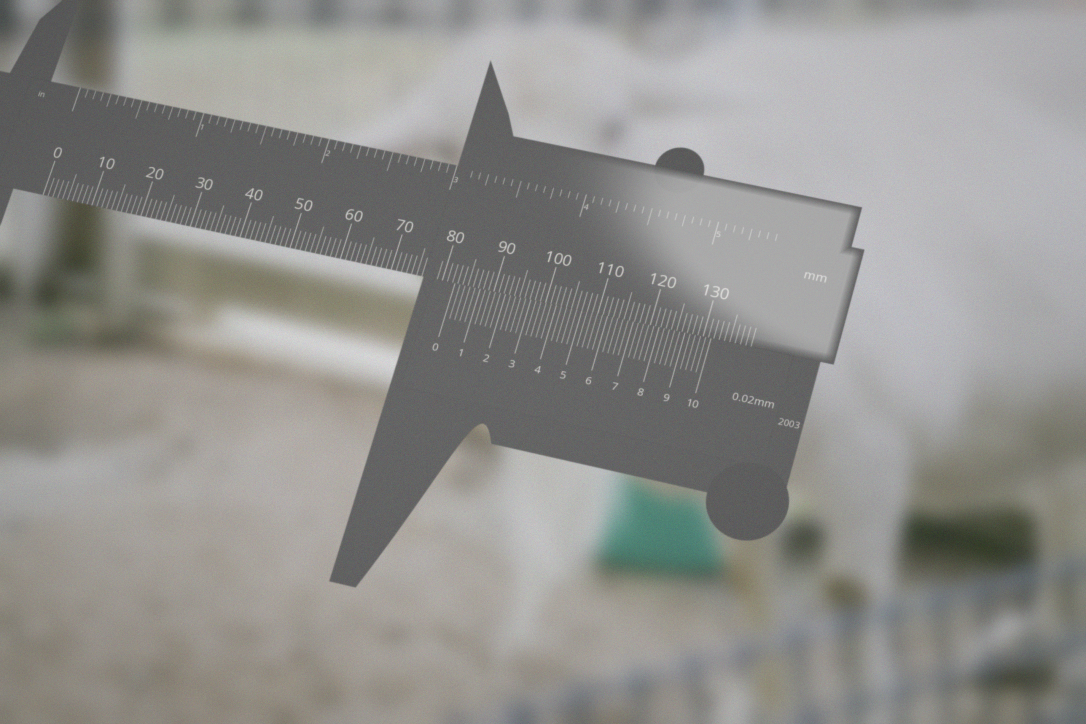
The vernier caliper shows 82.5 mm
